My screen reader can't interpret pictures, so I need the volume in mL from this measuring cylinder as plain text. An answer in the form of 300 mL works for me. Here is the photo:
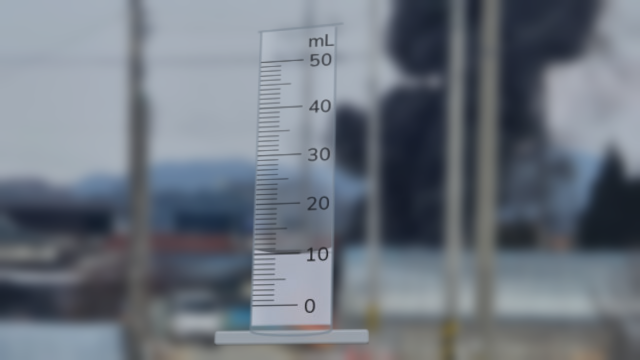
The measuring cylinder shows 10 mL
